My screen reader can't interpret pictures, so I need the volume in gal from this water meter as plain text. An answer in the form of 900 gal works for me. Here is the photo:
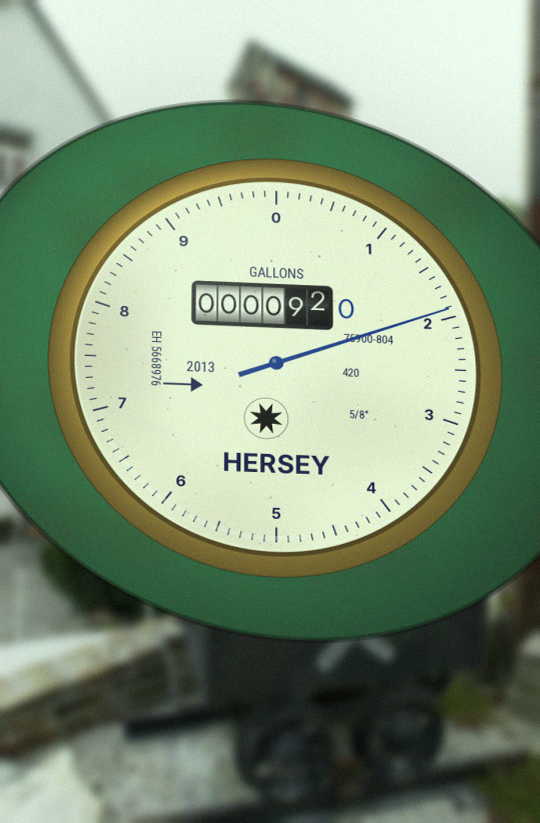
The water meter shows 921.9 gal
